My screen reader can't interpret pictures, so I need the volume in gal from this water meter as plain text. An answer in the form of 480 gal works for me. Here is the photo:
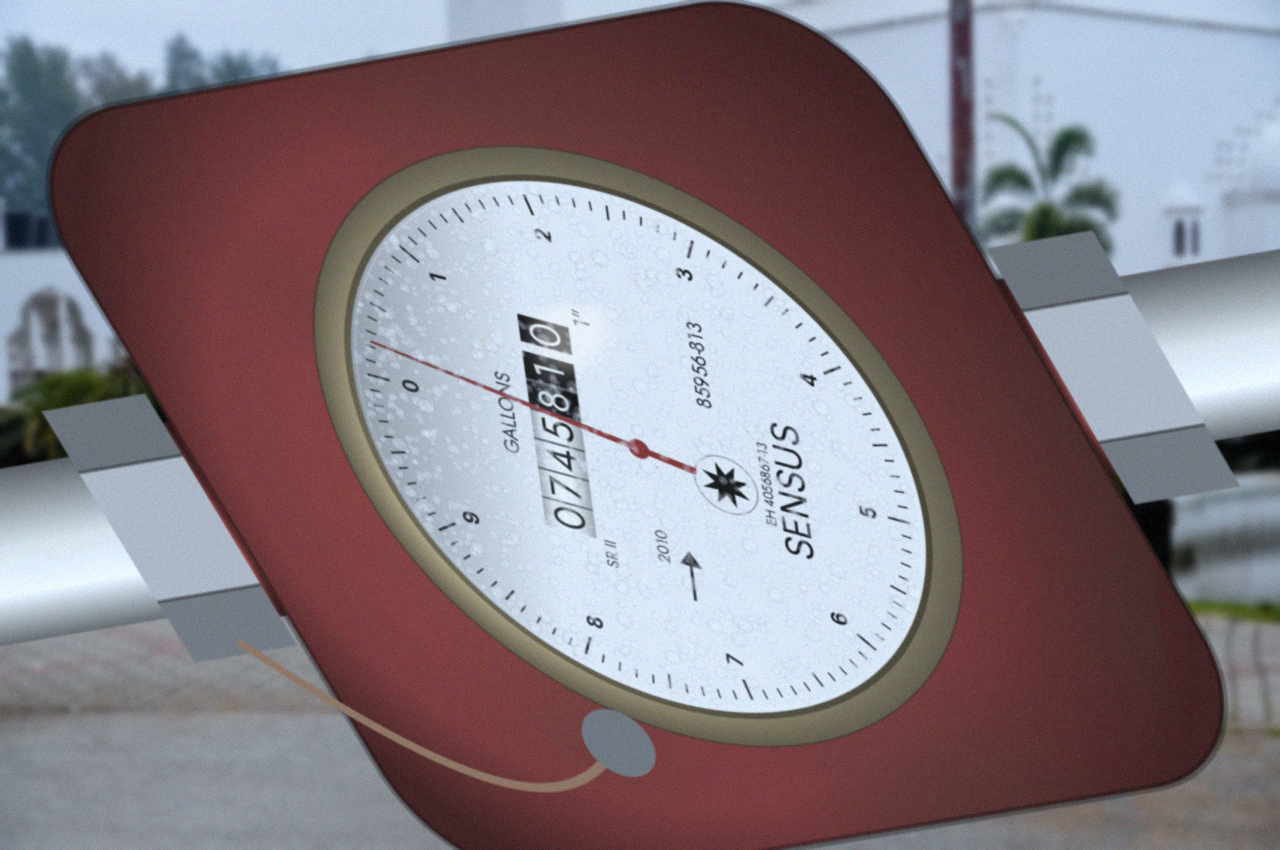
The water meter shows 745810.2 gal
